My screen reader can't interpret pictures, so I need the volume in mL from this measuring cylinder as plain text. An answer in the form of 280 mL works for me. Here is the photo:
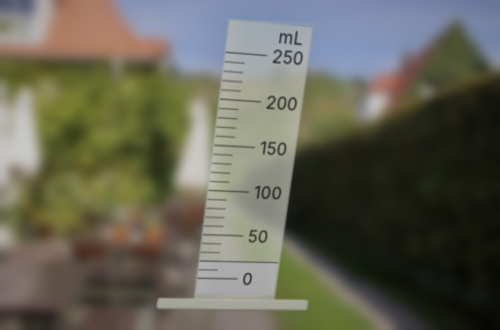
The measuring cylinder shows 20 mL
